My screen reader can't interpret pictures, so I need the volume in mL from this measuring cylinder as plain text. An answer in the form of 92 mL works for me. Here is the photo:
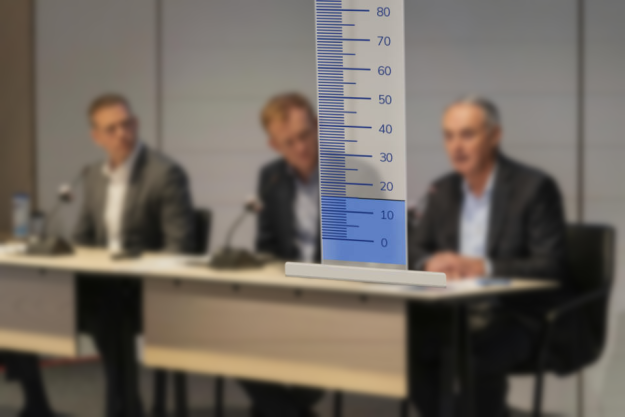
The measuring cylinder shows 15 mL
